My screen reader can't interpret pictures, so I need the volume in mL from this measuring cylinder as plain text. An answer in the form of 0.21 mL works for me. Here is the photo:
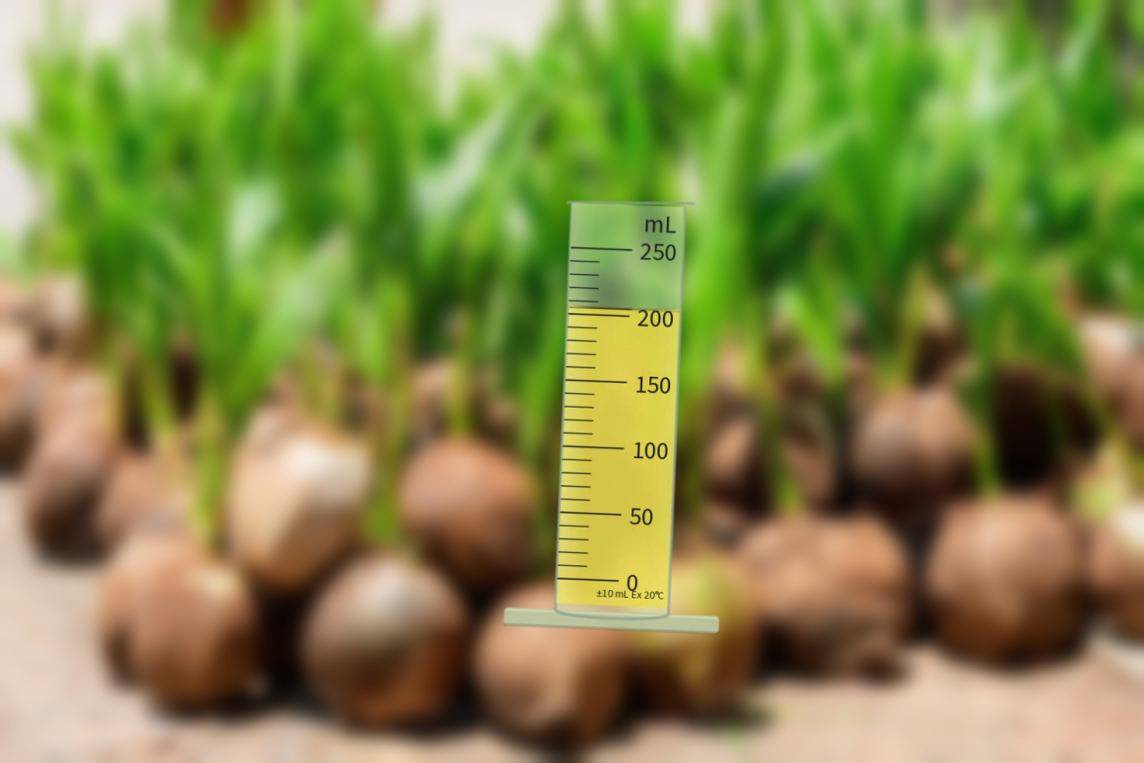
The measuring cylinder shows 205 mL
